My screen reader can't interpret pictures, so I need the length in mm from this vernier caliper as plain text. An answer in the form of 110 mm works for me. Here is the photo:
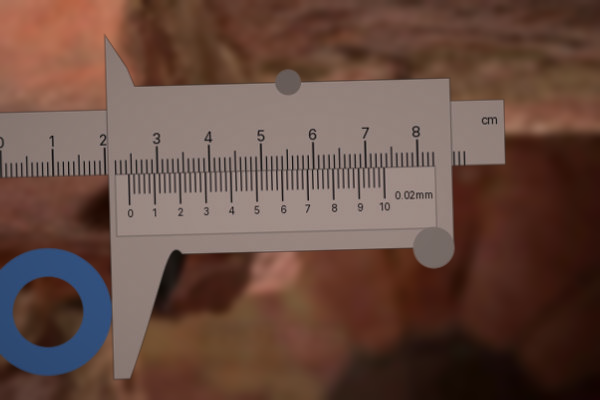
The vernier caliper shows 24.5 mm
